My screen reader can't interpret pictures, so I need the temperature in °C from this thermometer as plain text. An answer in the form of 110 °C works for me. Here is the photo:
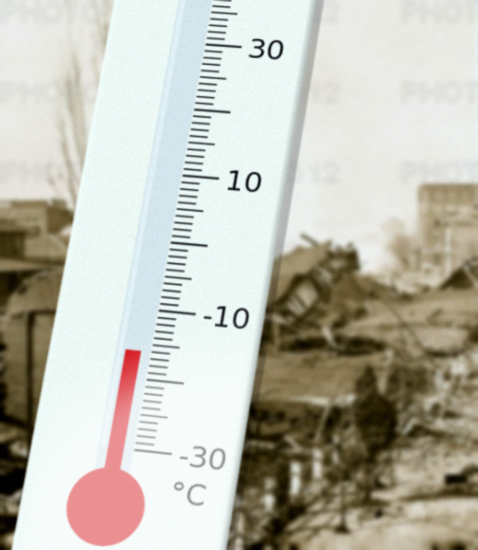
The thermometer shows -16 °C
